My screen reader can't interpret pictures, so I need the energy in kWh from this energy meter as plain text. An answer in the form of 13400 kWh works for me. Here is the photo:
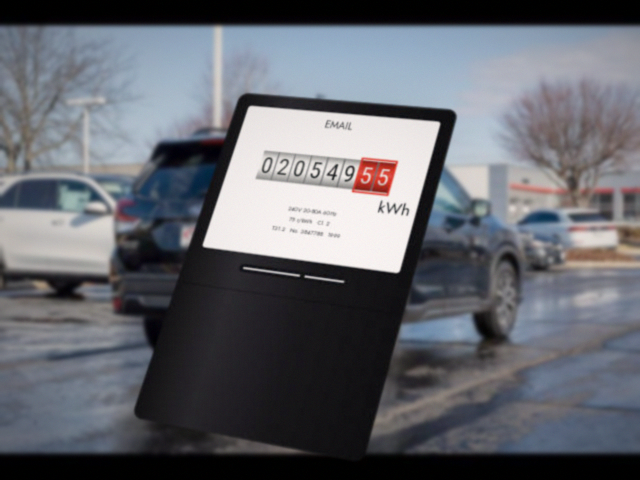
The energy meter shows 20549.55 kWh
